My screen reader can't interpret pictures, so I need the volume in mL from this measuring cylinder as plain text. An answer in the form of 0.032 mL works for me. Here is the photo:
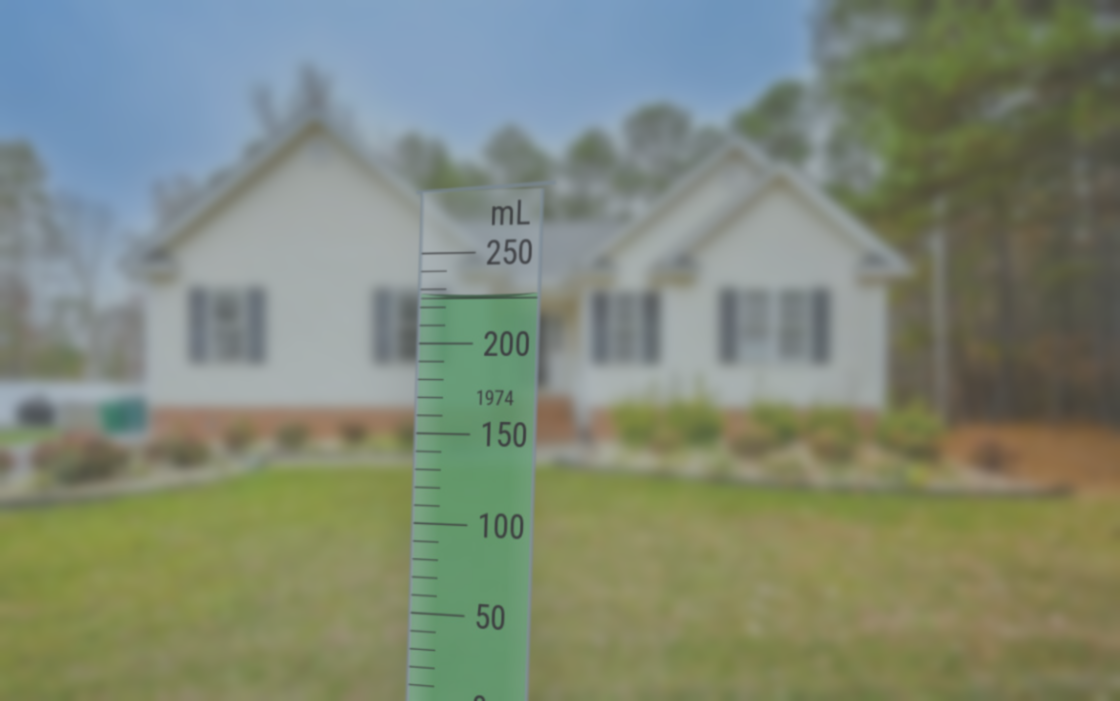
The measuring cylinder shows 225 mL
